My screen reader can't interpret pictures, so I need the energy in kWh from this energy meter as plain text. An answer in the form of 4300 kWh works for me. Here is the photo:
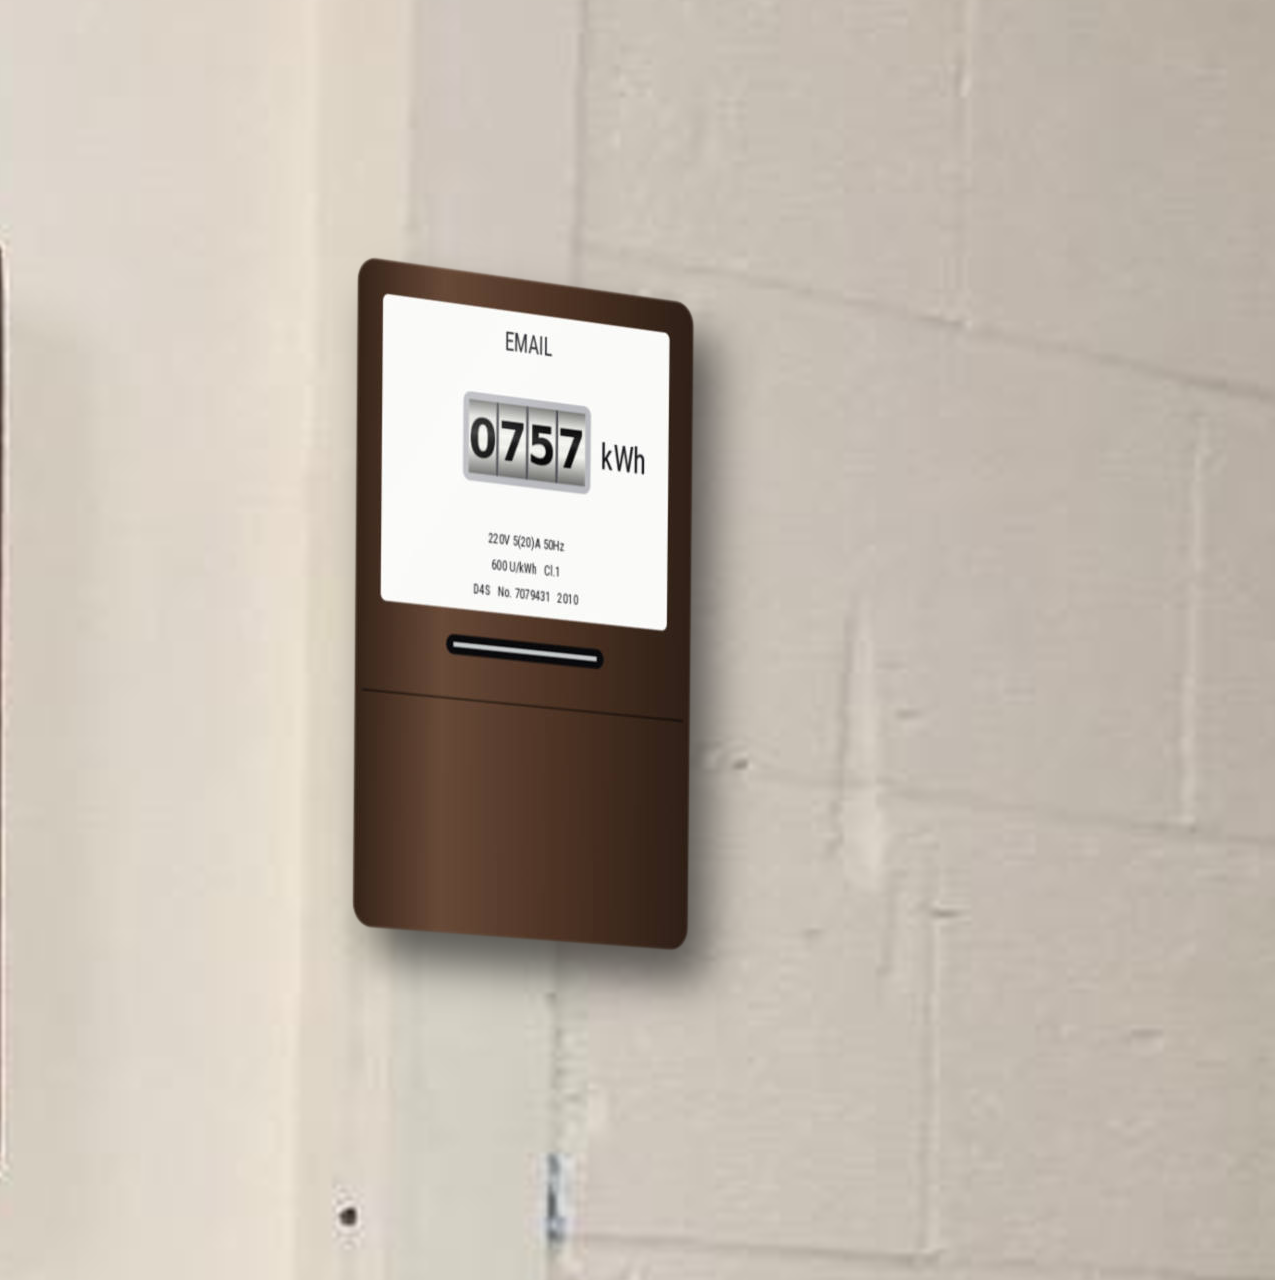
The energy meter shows 757 kWh
